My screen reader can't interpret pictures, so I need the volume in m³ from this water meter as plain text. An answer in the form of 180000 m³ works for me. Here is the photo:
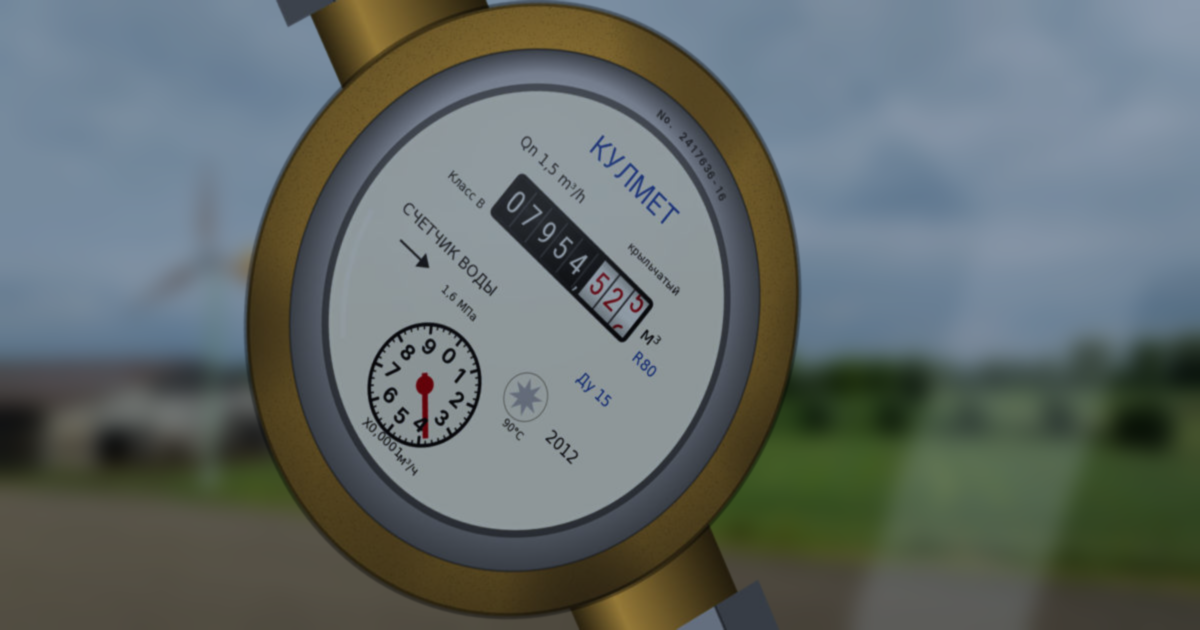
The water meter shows 7954.5253 m³
